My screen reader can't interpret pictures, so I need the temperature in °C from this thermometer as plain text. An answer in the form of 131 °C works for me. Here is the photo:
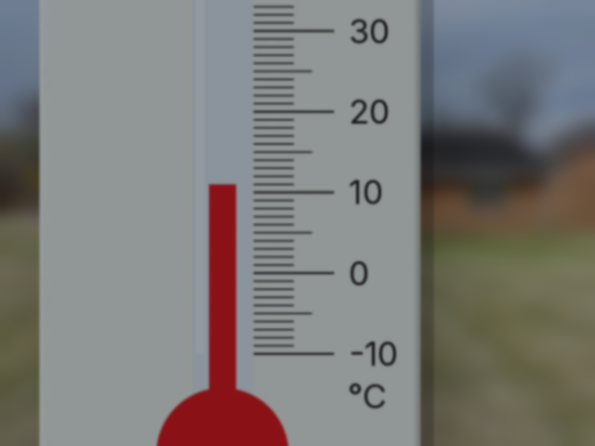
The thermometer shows 11 °C
